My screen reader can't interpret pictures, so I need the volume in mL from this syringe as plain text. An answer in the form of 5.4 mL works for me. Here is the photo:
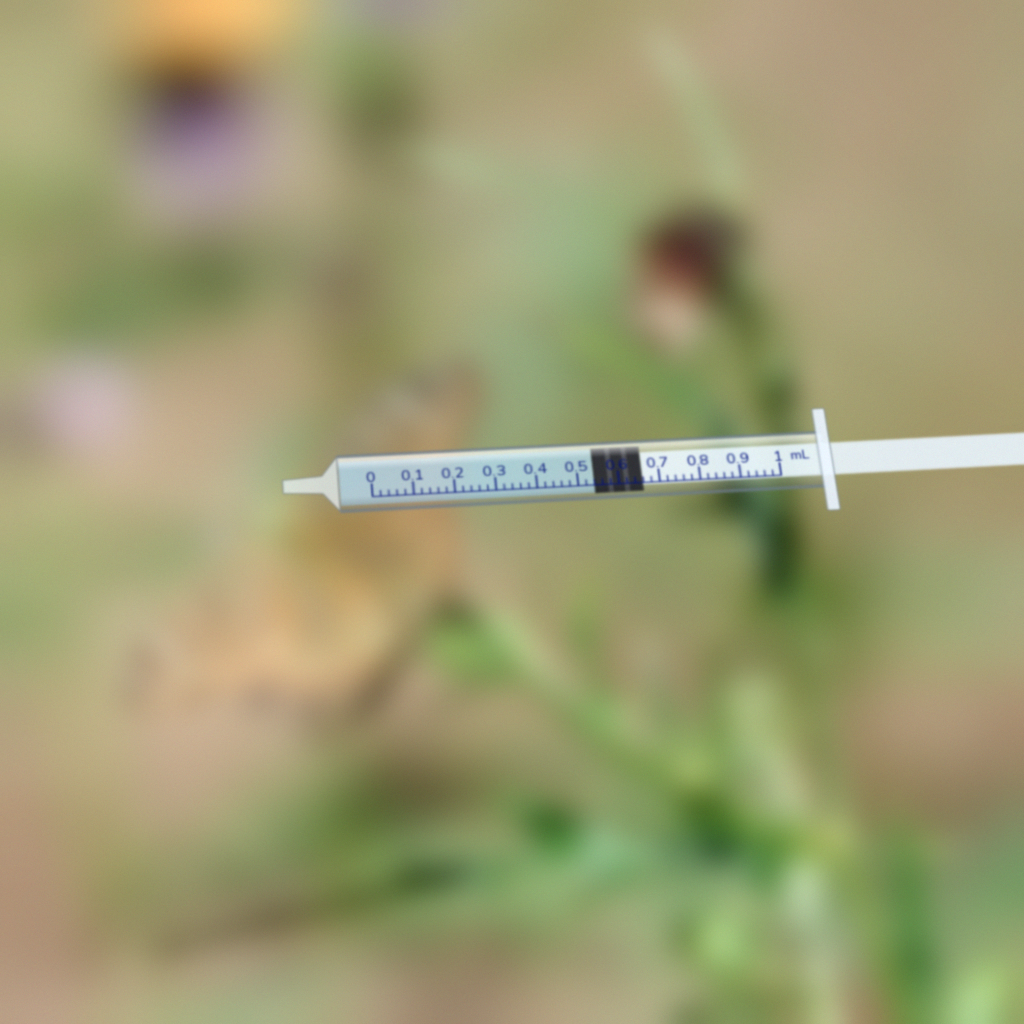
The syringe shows 0.54 mL
